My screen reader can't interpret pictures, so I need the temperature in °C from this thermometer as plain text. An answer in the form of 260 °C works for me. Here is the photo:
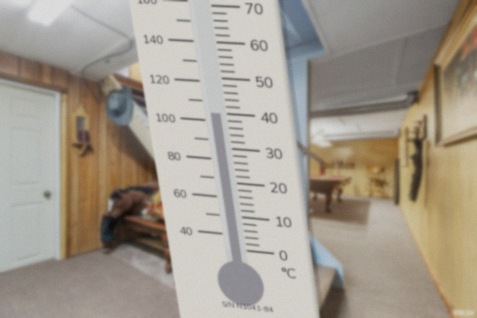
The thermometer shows 40 °C
